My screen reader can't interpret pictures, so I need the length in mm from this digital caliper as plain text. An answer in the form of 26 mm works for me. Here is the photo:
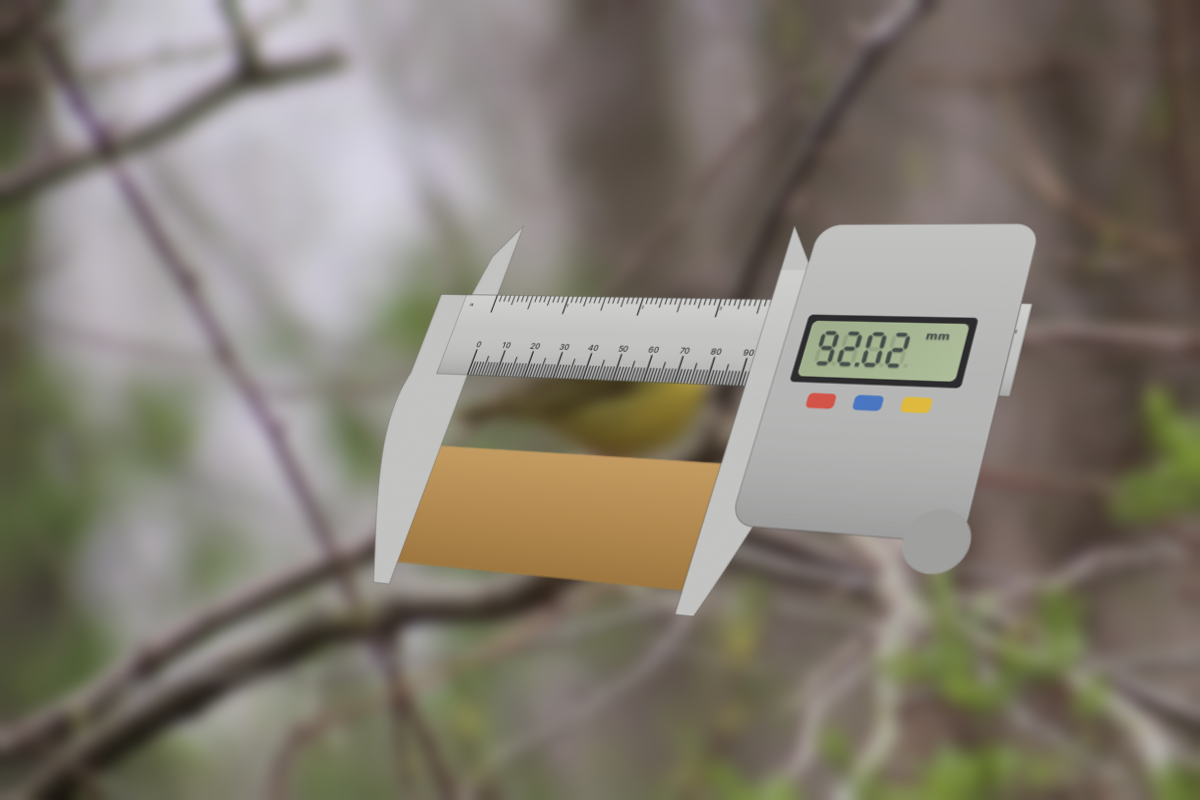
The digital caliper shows 92.02 mm
